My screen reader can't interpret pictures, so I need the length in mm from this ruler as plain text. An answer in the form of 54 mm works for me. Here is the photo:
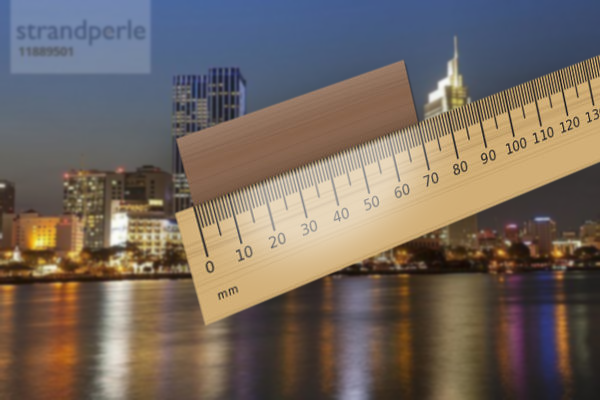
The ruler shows 70 mm
